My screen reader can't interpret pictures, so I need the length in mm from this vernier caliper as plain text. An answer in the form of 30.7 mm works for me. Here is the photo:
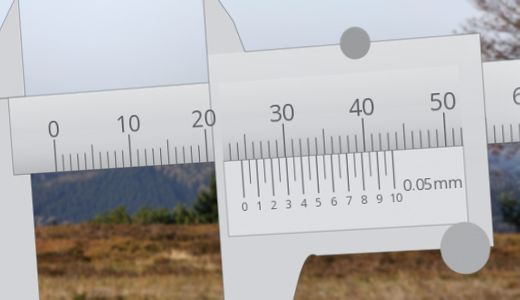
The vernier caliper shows 24.4 mm
